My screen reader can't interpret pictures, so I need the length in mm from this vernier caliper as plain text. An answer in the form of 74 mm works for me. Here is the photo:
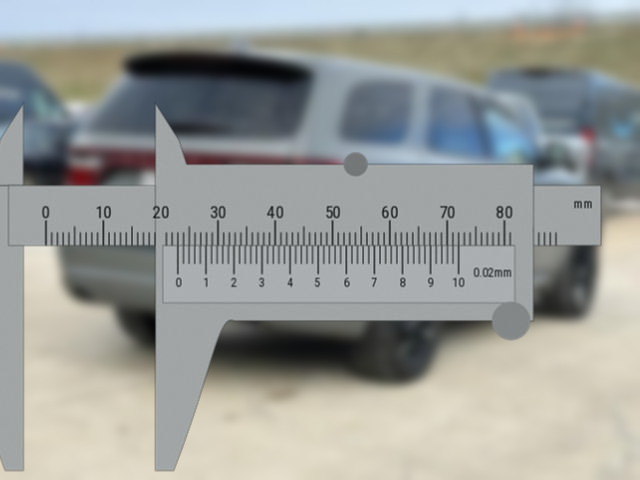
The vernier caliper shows 23.0 mm
